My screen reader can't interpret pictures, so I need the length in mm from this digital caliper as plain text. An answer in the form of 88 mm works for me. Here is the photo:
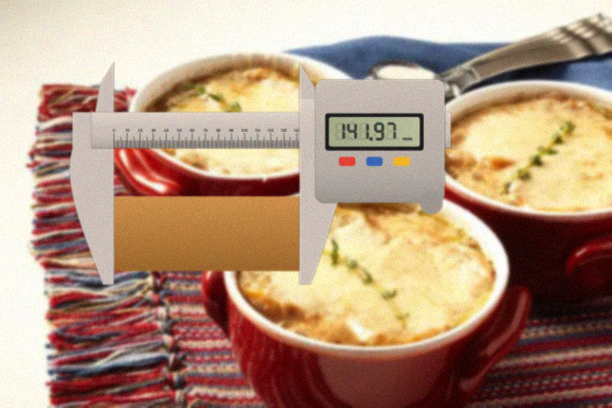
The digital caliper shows 141.97 mm
